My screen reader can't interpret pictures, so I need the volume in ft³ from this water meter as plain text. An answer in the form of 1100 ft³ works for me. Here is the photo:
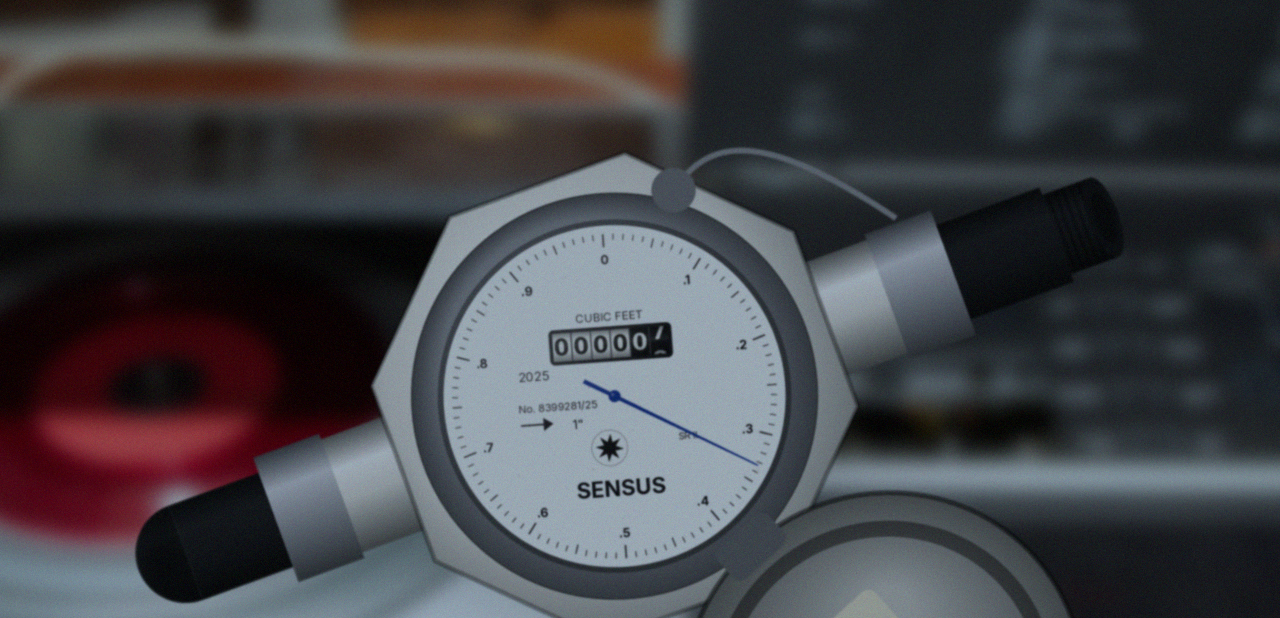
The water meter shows 7.33 ft³
